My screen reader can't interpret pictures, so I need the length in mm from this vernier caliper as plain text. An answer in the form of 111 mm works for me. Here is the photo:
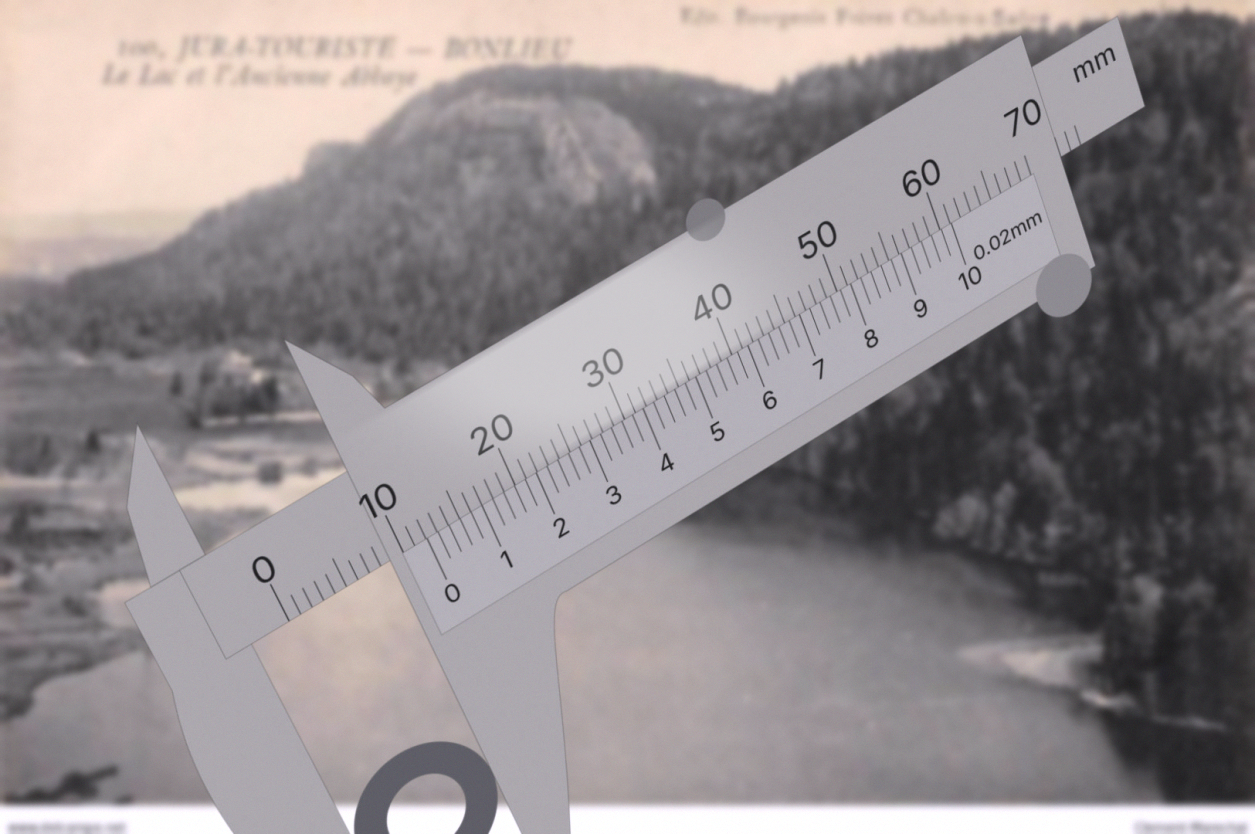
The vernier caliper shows 12.1 mm
